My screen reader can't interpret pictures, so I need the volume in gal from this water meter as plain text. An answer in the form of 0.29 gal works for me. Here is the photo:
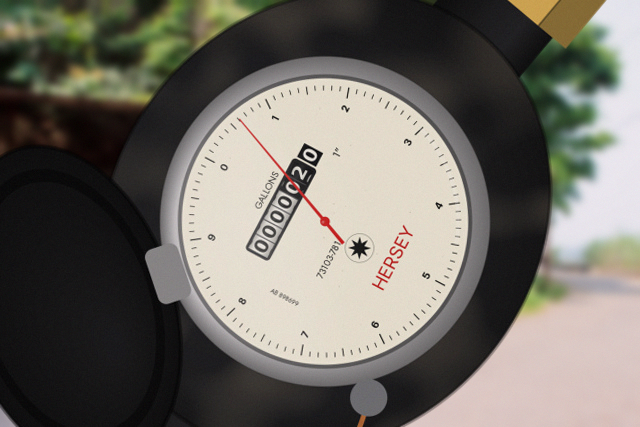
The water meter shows 20.6 gal
